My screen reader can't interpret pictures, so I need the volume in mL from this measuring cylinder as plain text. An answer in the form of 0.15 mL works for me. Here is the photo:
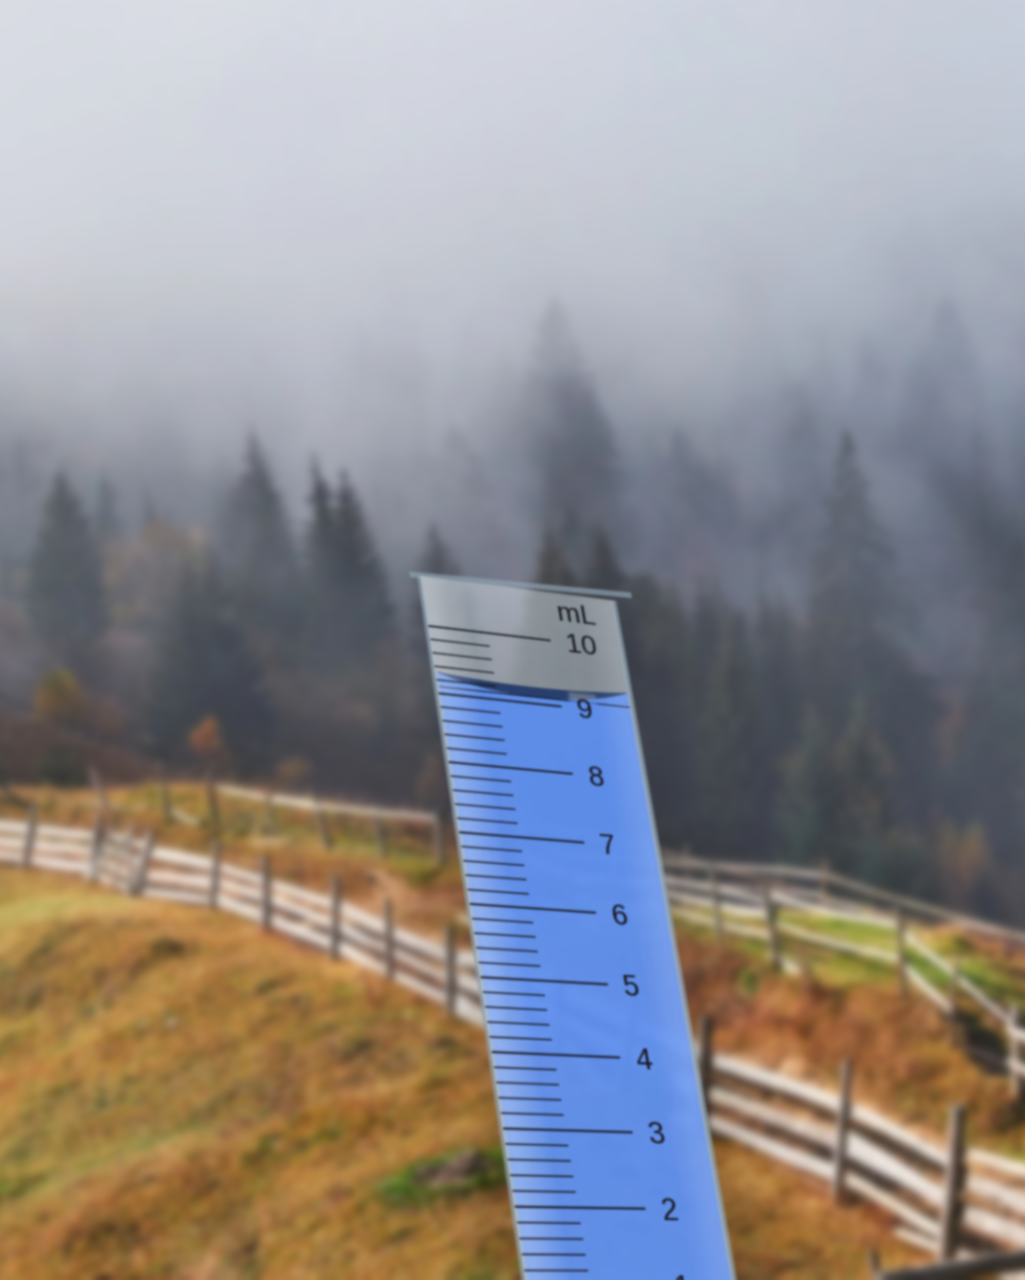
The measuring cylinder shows 9.1 mL
